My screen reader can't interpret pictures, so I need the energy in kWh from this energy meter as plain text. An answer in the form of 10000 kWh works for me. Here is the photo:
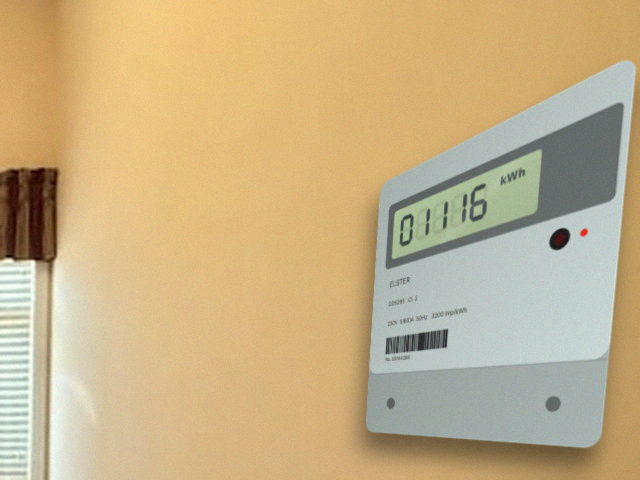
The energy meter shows 1116 kWh
